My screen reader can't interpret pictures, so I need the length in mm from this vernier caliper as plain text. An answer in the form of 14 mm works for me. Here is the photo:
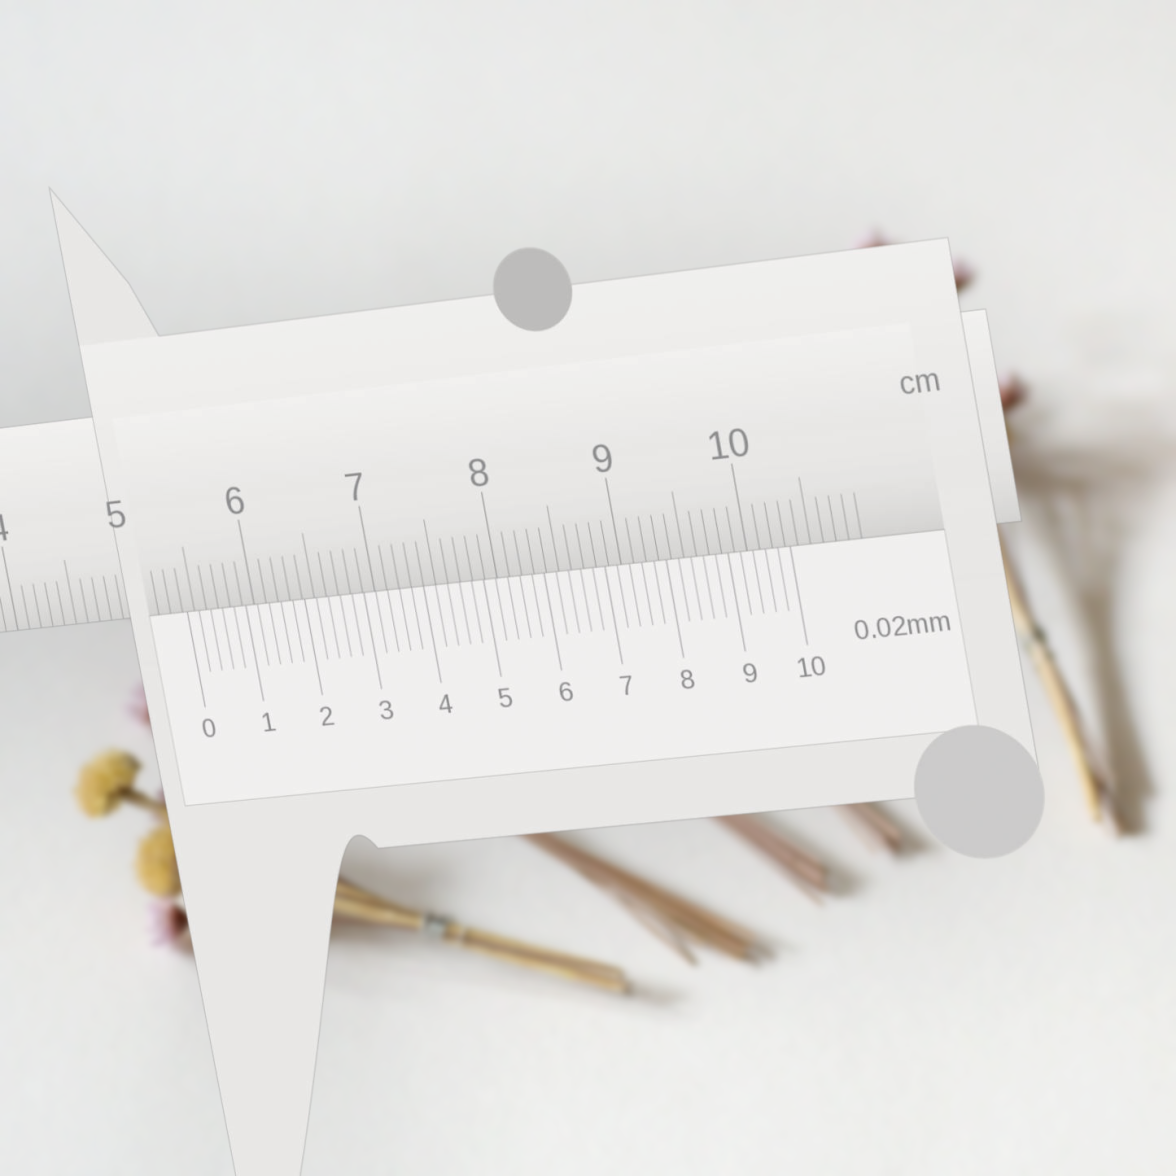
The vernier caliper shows 54.4 mm
